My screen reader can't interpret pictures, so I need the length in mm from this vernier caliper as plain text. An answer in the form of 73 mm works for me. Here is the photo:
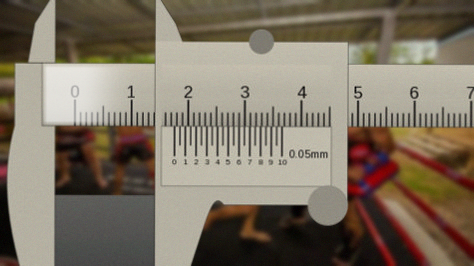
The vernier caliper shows 17.6 mm
